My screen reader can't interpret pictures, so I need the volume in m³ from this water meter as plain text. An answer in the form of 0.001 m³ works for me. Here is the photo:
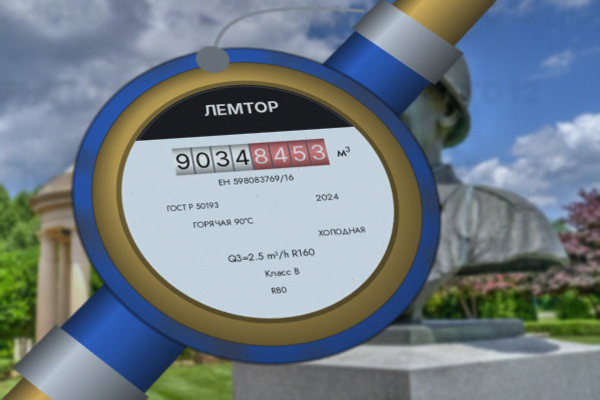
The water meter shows 9034.8453 m³
